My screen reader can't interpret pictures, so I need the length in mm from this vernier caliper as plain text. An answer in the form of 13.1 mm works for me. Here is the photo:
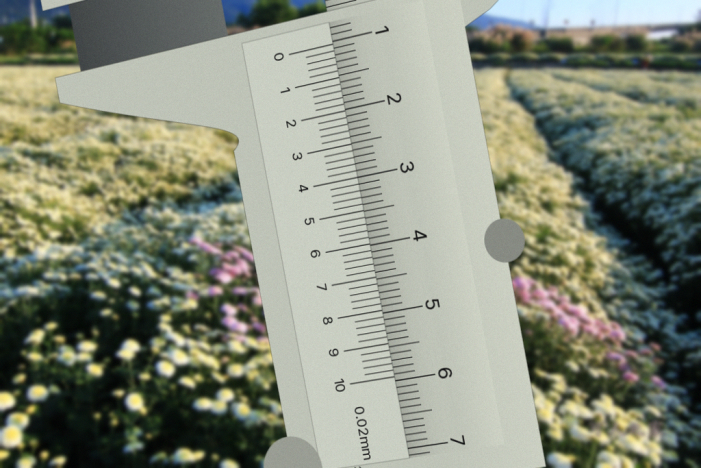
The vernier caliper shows 10.4 mm
